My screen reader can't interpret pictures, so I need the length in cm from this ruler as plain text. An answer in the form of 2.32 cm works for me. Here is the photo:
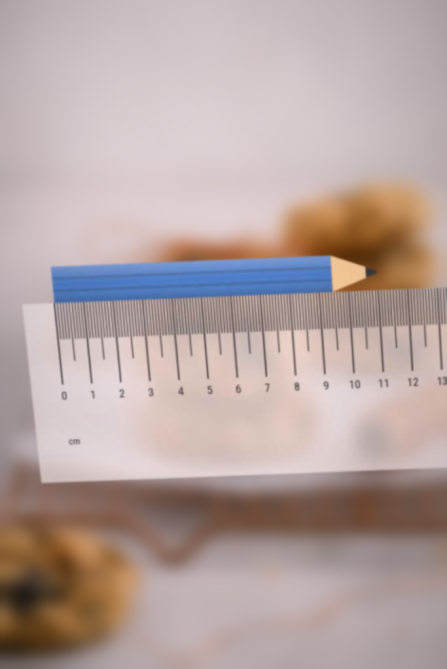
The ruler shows 11 cm
